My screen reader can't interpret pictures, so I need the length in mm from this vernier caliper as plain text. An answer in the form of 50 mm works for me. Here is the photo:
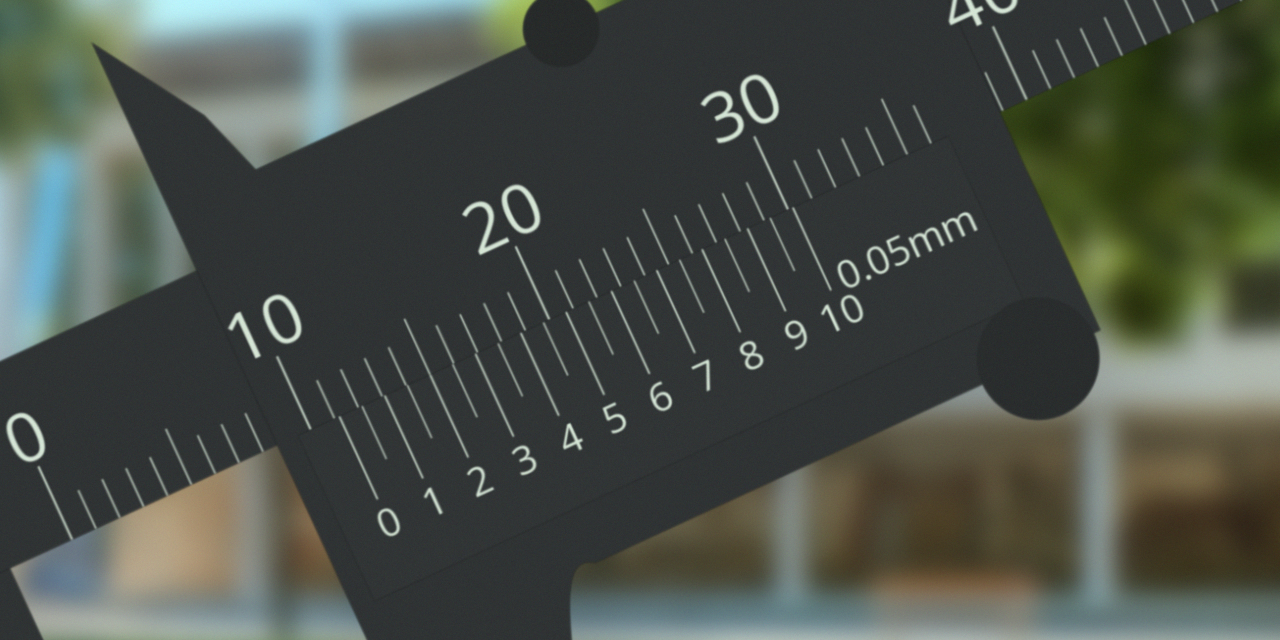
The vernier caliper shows 11.2 mm
